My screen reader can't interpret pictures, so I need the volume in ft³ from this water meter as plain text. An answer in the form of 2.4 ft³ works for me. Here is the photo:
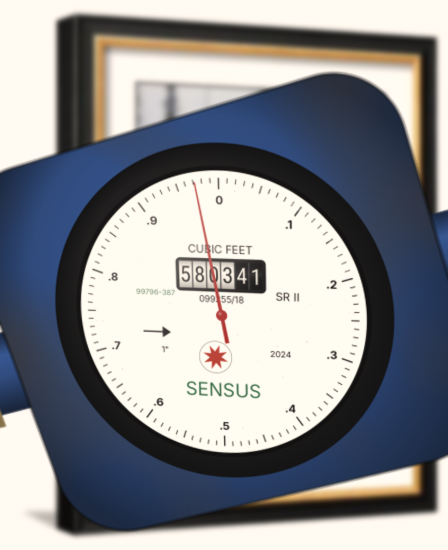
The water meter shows 580340.97 ft³
